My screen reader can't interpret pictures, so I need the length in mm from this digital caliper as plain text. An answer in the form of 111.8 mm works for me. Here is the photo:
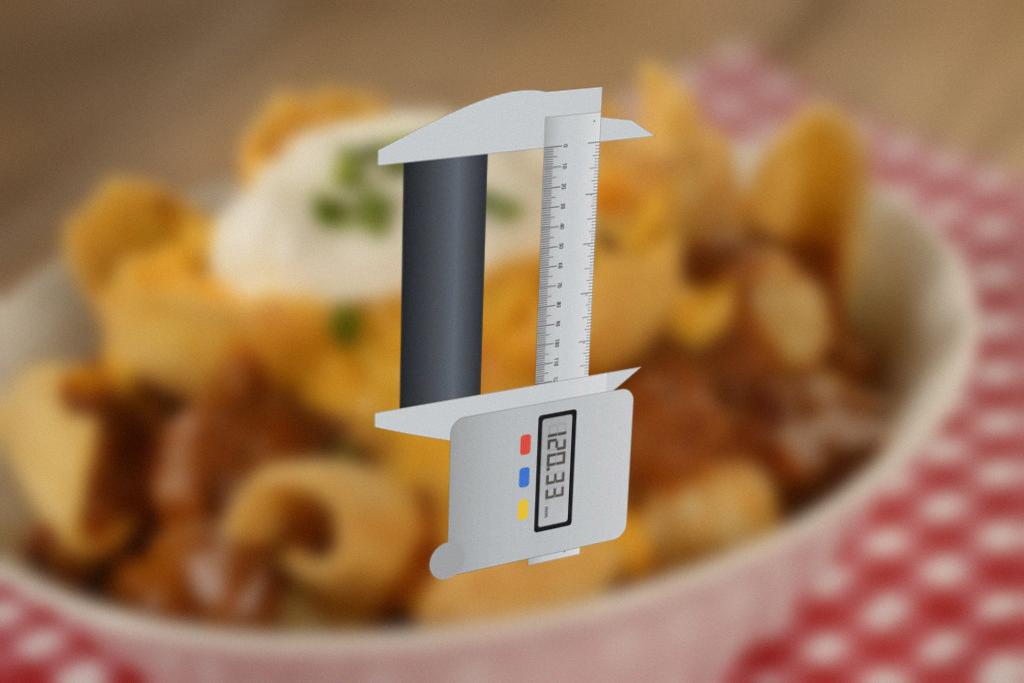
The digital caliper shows 120.33 mm
